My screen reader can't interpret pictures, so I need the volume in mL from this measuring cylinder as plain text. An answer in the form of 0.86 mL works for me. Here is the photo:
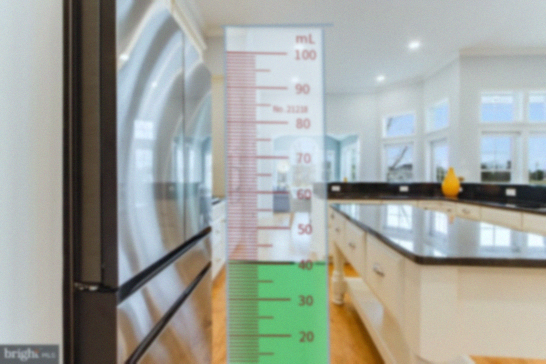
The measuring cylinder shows 40 mL
